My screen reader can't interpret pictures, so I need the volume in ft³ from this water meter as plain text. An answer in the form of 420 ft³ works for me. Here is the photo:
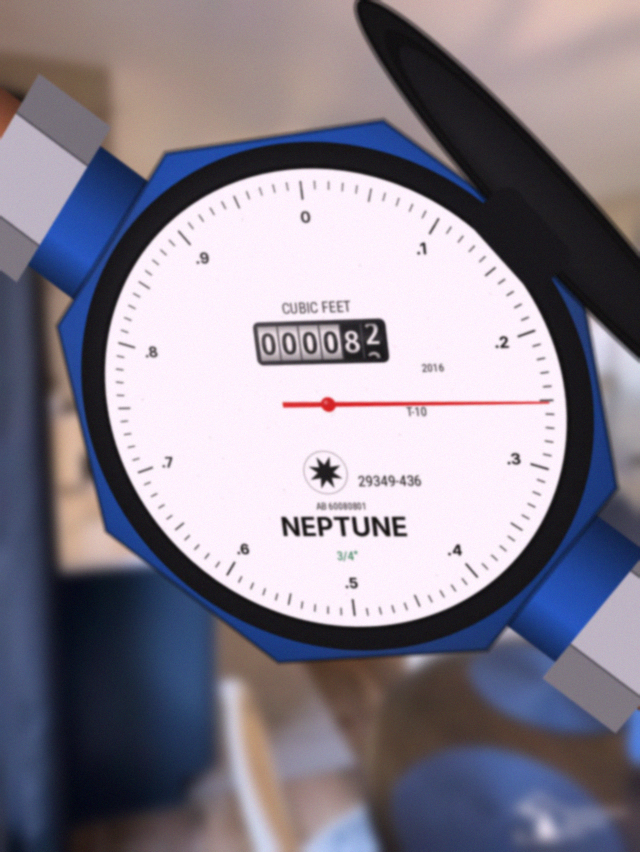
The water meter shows 82.25 ft³
